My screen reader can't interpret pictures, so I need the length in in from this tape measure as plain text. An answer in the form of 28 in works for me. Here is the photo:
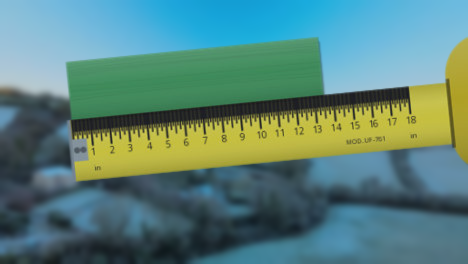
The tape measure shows 13.5 in
